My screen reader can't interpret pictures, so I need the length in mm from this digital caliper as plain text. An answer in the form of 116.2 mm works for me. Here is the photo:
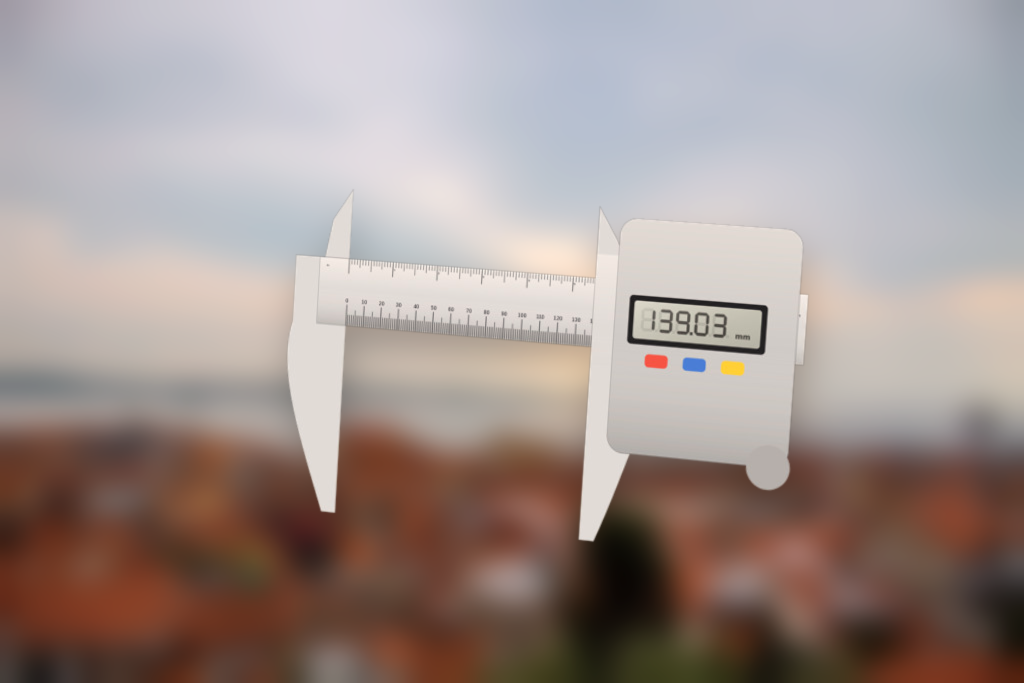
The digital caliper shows 139.03 mm
